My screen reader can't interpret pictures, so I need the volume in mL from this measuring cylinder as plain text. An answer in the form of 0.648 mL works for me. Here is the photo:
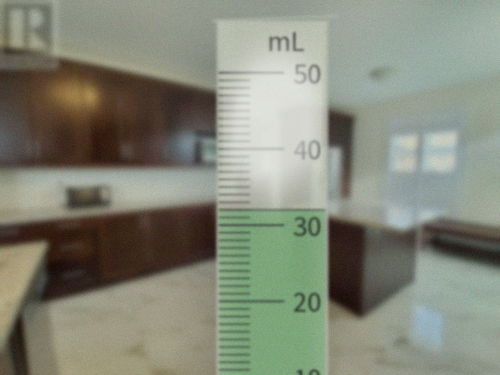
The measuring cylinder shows 32 mL
